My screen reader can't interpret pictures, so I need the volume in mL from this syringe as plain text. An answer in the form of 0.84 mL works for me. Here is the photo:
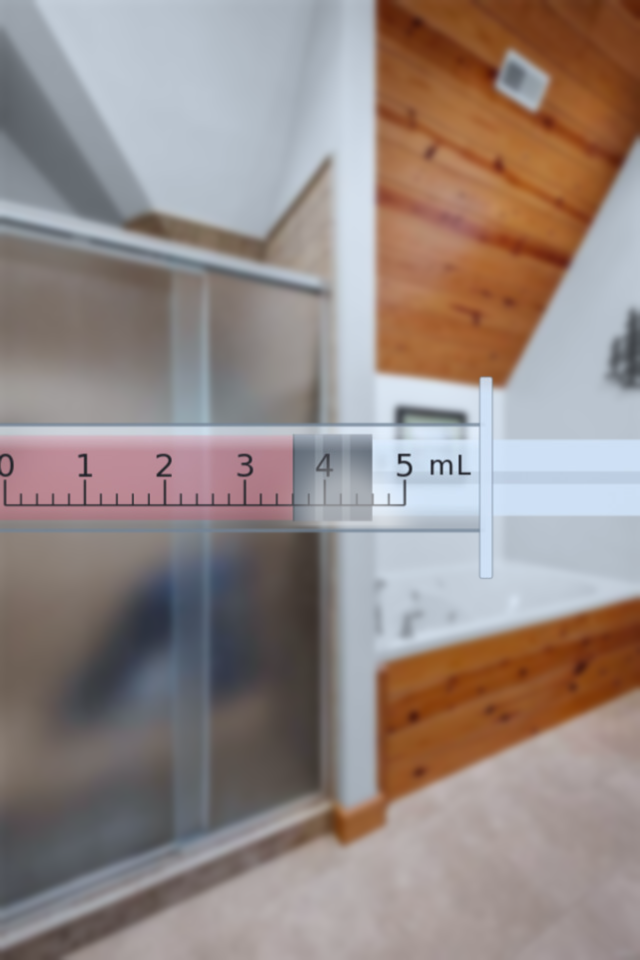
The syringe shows 3.6 mL
